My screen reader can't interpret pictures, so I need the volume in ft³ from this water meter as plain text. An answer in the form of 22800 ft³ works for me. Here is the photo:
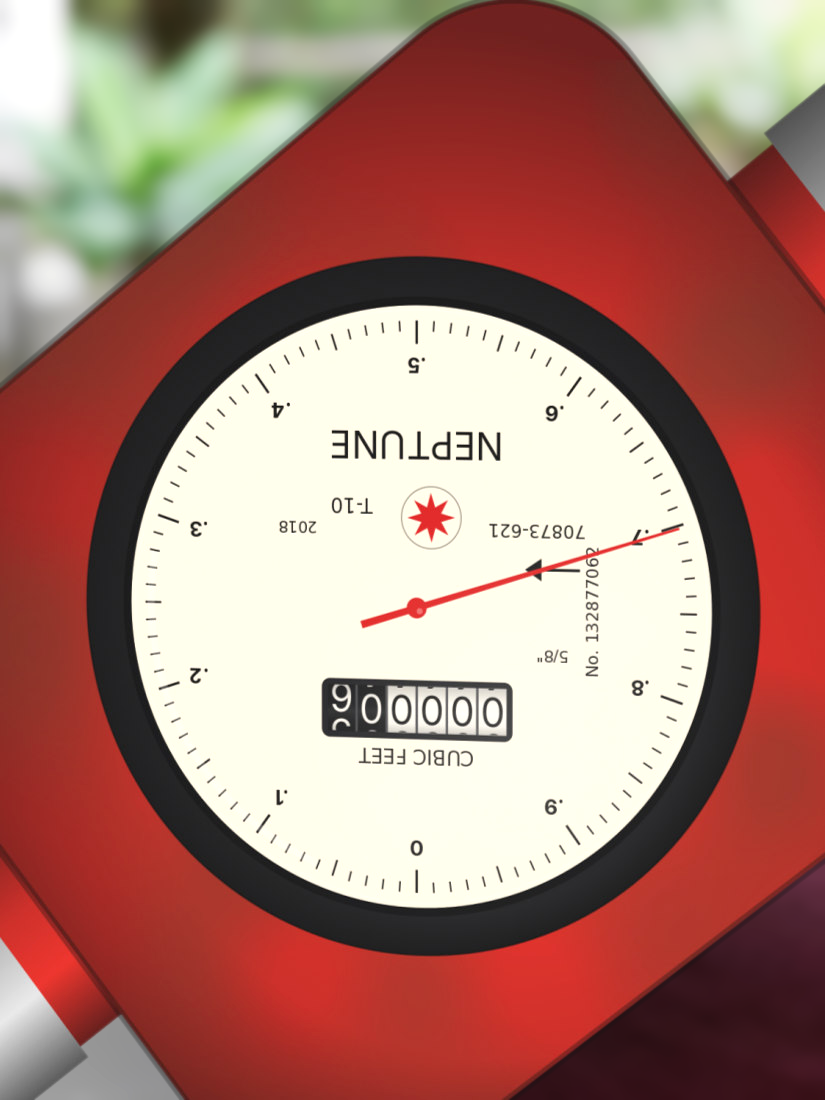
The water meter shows 5.70 ft³
